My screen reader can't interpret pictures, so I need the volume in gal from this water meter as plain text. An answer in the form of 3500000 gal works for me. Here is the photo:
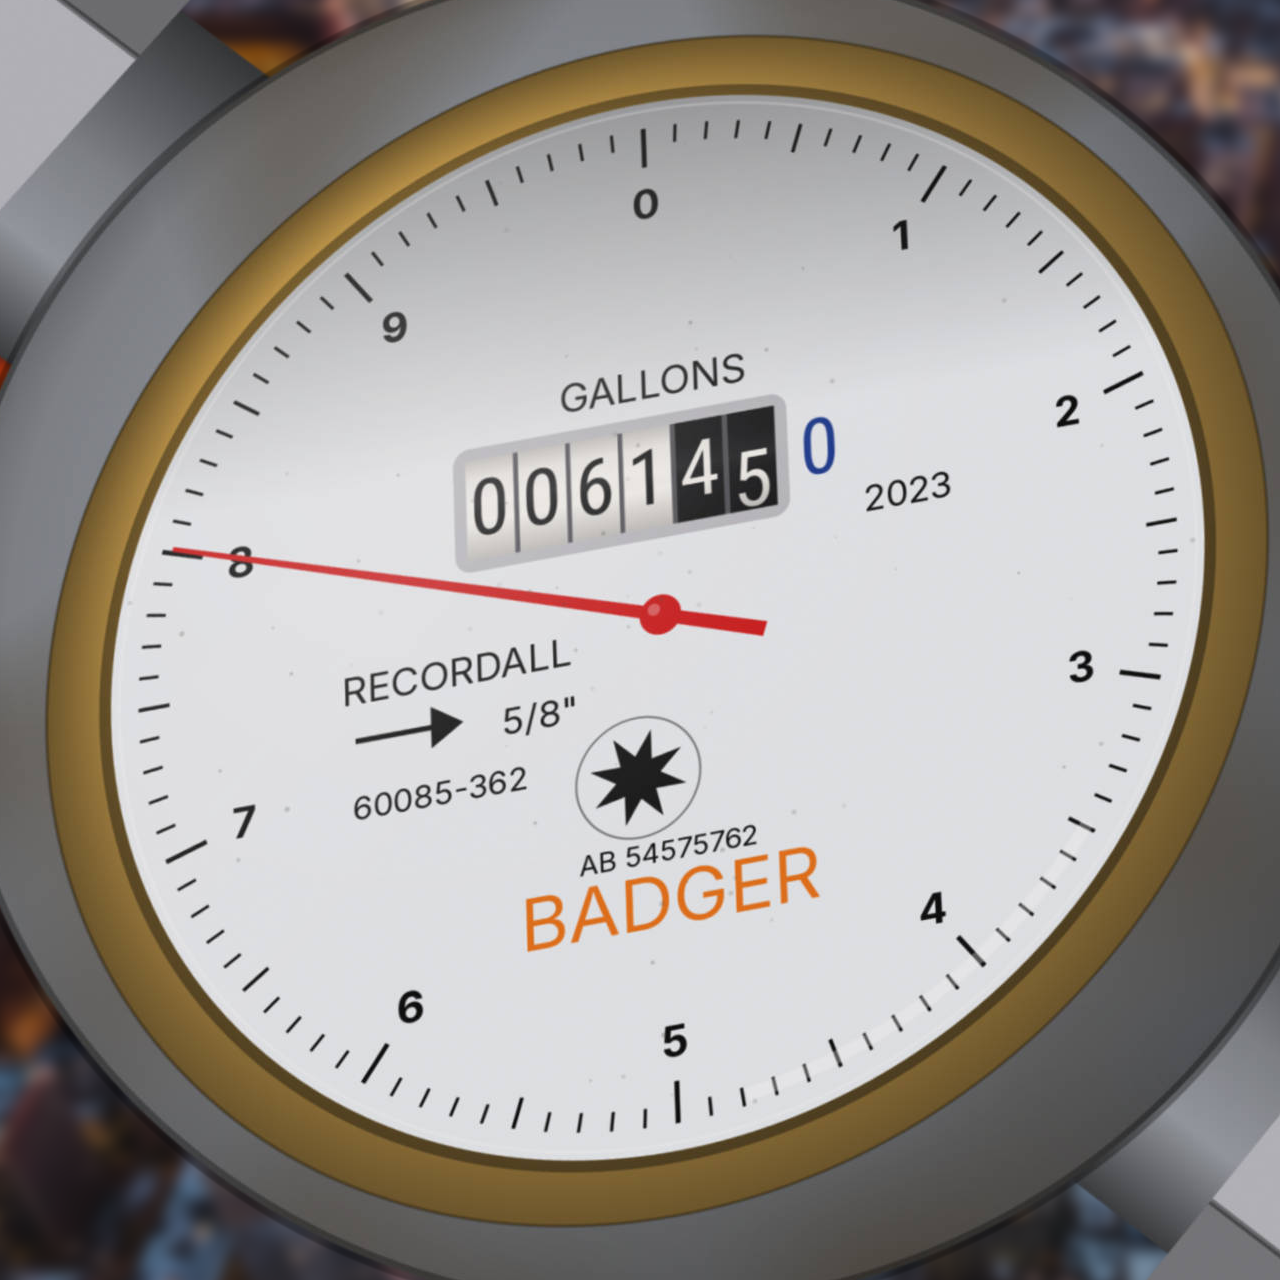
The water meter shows 61448.0 gal
